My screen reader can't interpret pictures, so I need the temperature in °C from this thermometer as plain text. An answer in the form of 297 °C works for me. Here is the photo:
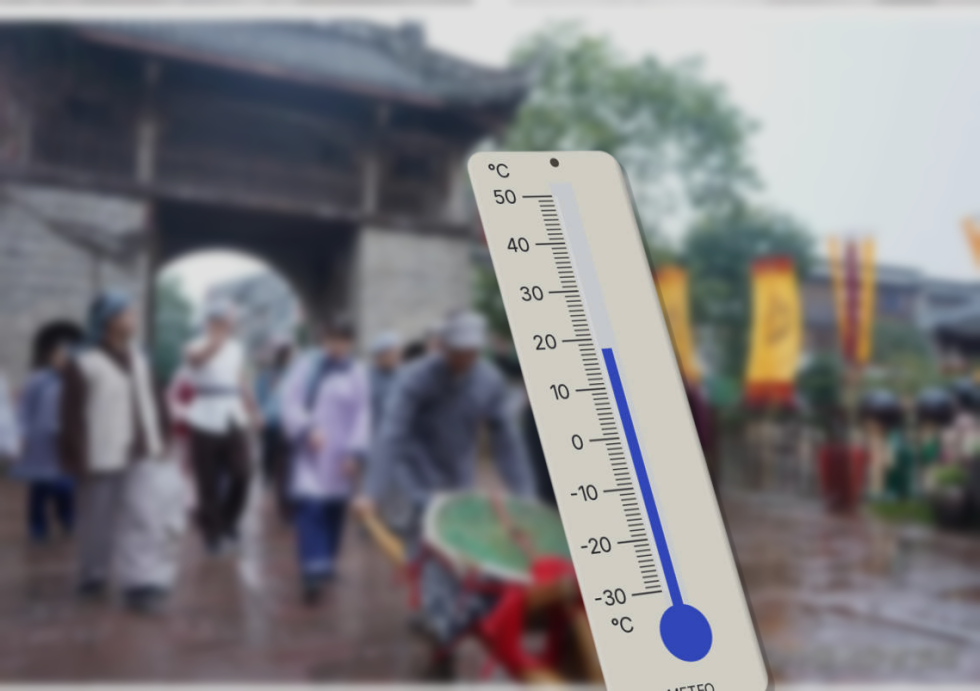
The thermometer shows 18 °C
